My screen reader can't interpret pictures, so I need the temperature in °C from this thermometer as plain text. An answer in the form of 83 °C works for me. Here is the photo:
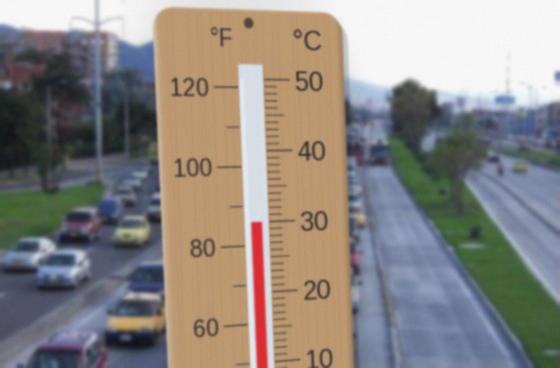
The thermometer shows 30 °C
